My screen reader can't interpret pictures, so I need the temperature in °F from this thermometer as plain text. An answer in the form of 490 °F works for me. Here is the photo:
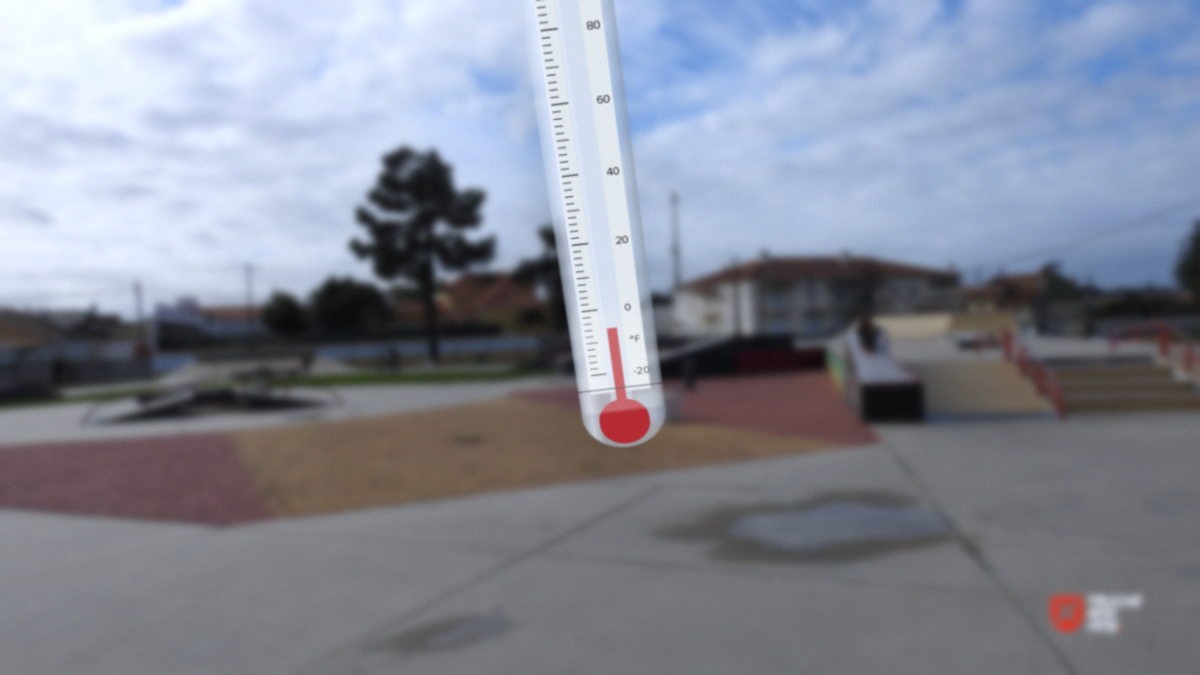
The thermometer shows -6 °F
